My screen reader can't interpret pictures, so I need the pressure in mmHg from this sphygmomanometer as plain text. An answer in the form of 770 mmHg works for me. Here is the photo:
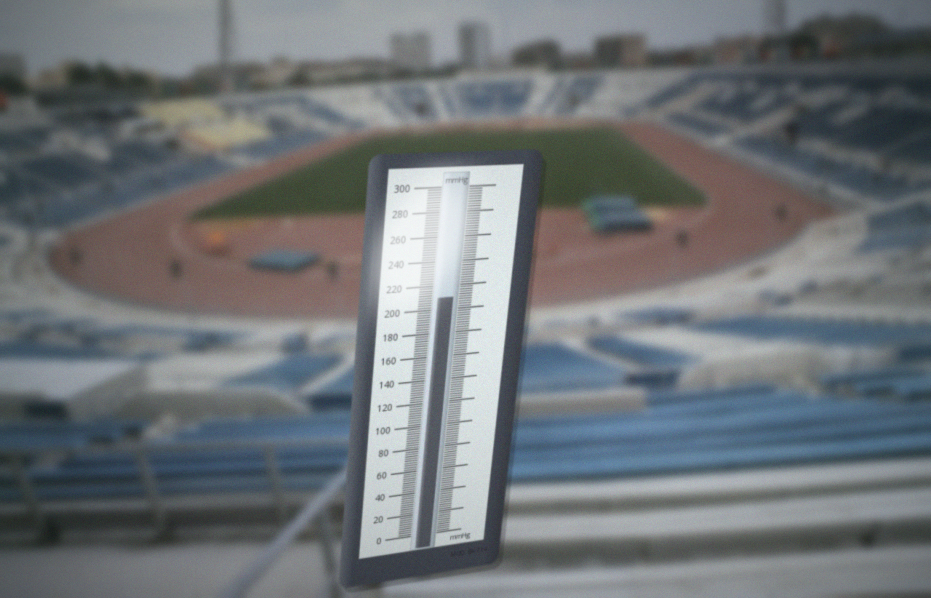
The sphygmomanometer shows 210 mmHg
